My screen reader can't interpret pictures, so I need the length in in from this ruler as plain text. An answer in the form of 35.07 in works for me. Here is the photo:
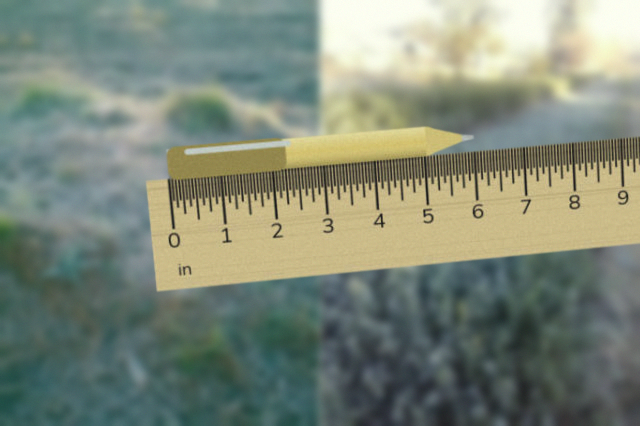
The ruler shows 6 in
